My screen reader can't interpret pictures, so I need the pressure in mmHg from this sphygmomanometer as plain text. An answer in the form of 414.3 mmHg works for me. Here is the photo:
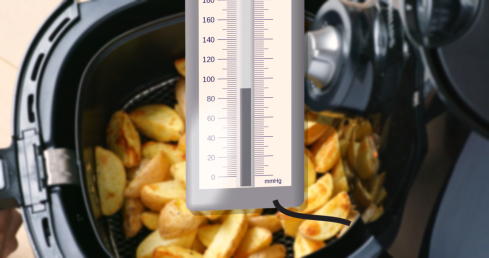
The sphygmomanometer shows 90 mmHg
